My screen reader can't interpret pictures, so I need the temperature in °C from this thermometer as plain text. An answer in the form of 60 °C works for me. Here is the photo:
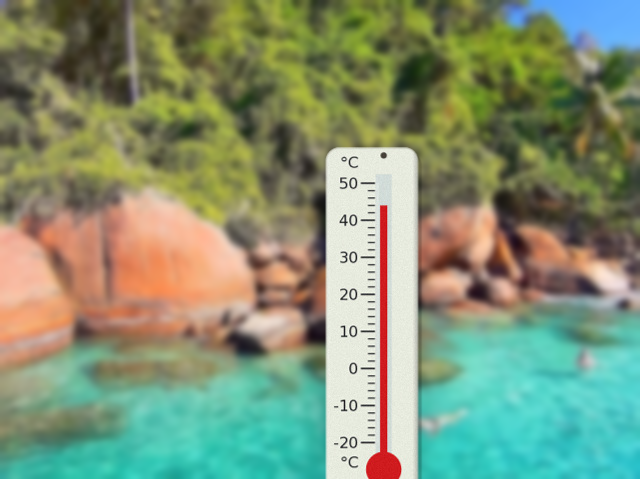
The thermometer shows 44 °C
